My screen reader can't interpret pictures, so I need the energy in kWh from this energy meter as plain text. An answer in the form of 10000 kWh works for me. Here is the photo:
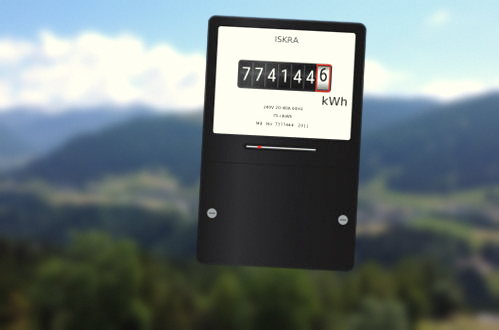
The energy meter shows 774144.6 kWh
